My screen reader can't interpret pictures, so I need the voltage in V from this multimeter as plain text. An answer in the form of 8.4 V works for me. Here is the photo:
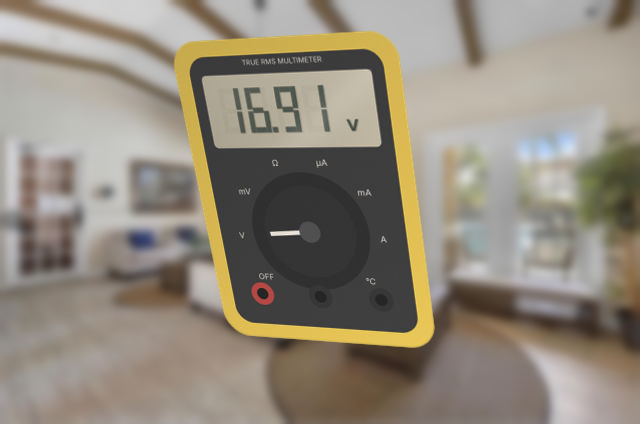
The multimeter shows 16.91 V
